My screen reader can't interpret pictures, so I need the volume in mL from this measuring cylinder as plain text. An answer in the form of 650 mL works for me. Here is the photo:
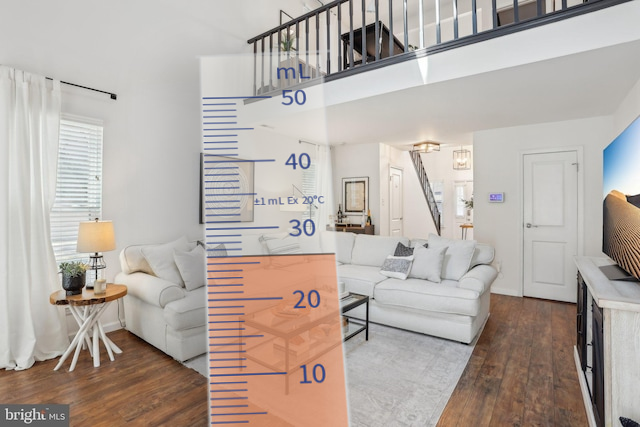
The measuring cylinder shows 26 mL
